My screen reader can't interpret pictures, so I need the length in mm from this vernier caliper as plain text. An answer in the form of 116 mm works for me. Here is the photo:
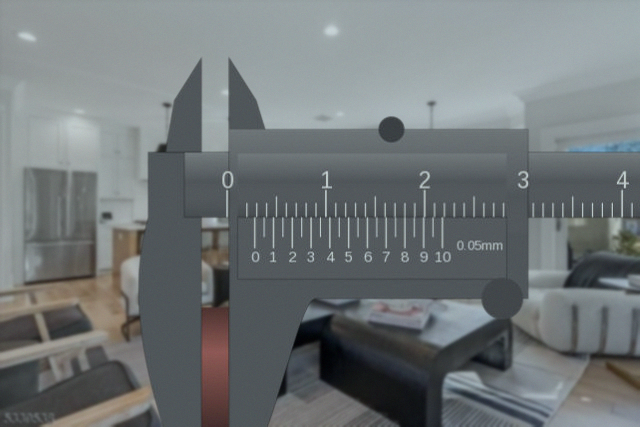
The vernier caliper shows 2.8 mm
